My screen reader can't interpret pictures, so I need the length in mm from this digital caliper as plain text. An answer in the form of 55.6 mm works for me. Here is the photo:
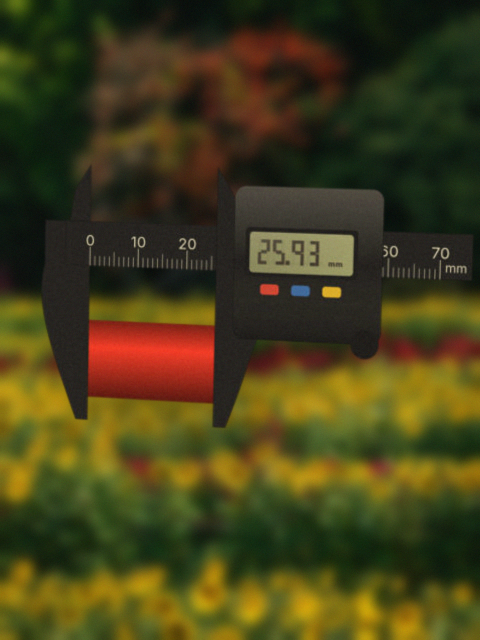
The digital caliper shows 25.93 mm
